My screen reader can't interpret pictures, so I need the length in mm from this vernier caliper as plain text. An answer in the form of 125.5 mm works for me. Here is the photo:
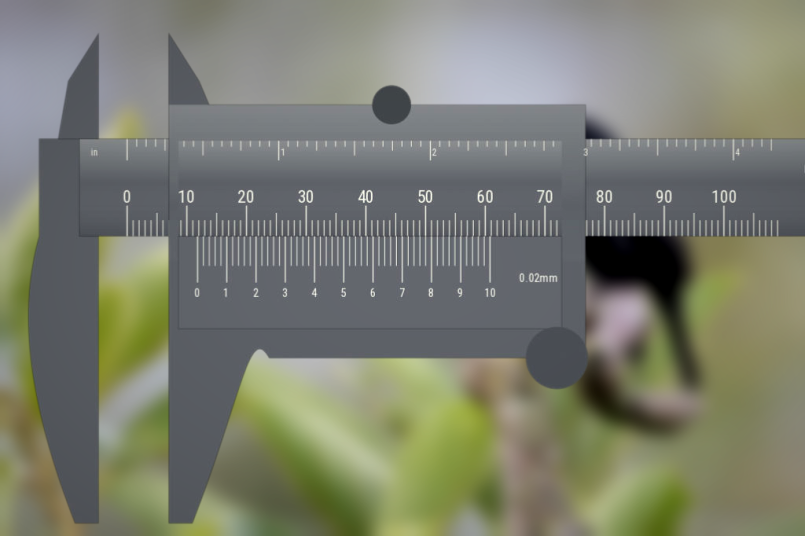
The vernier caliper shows 11.8 mm
